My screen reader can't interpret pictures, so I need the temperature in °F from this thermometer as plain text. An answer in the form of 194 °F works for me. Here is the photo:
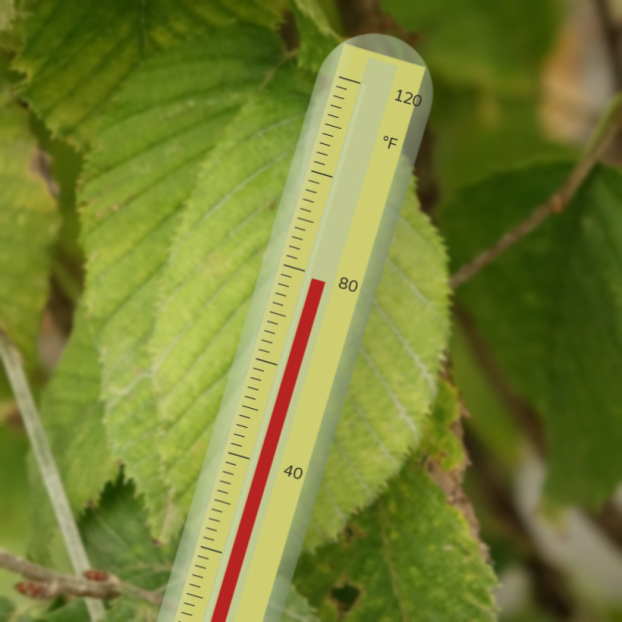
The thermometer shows 79 °F
